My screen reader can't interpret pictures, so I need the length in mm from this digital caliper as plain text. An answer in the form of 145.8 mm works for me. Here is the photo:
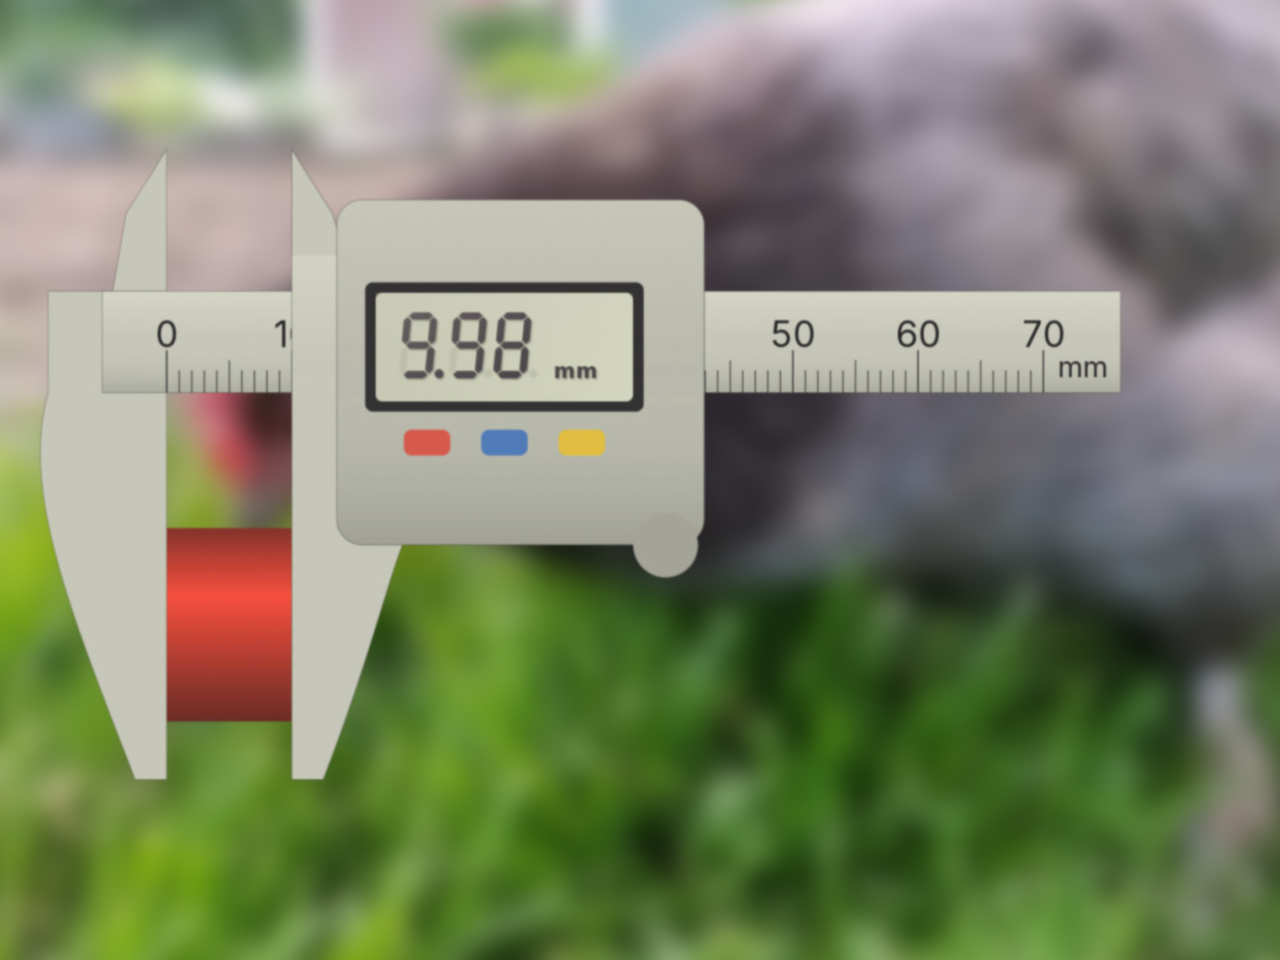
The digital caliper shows 9.98 mm
